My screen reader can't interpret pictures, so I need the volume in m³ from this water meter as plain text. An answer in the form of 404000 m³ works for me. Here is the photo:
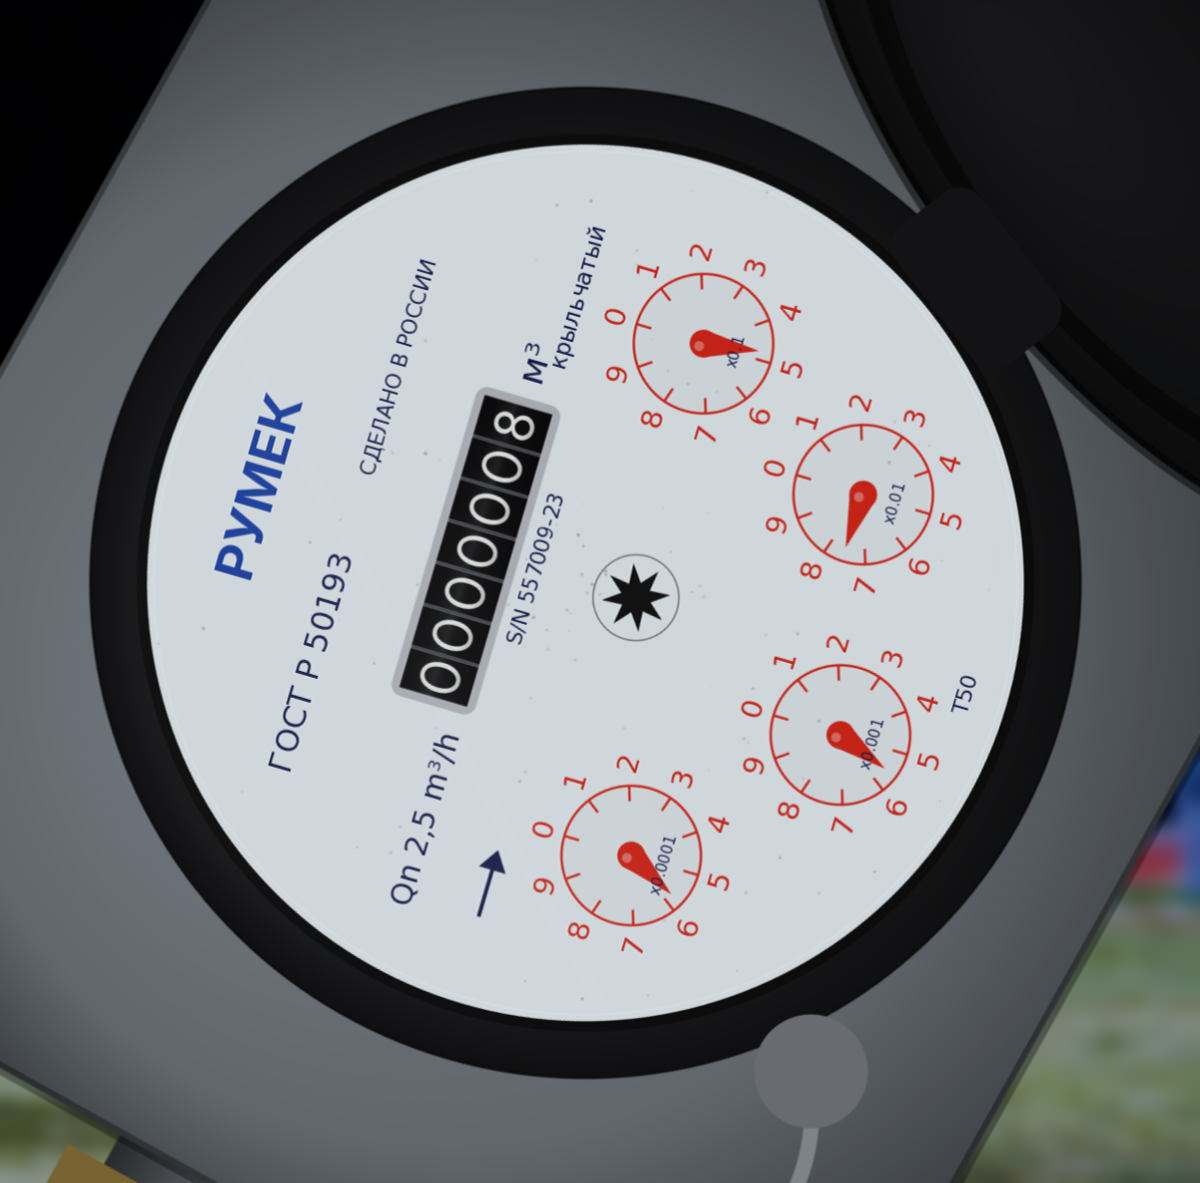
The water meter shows 8.4755 m³
